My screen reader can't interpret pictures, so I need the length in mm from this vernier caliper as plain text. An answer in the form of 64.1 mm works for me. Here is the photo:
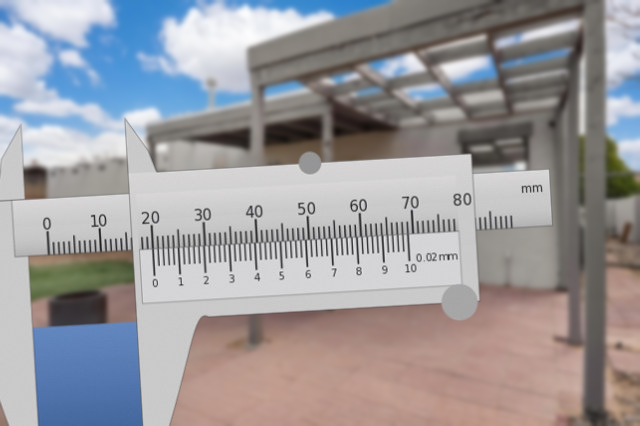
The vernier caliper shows 20.0 mm
